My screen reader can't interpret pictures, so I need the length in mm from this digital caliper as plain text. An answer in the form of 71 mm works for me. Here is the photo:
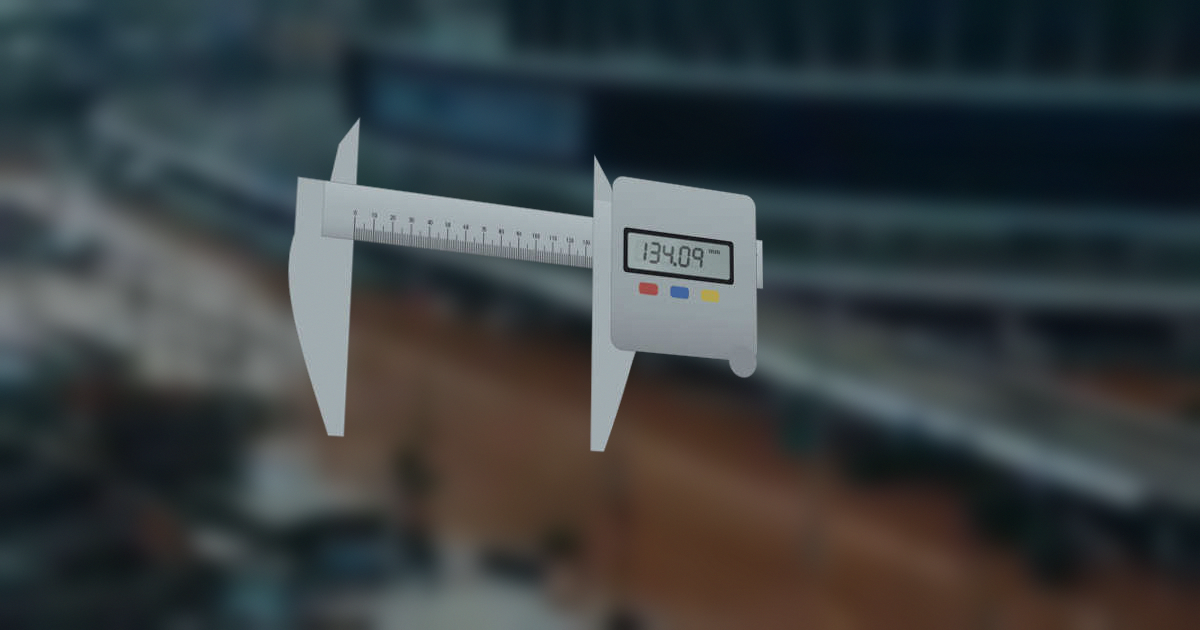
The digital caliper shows 134.09 mm
